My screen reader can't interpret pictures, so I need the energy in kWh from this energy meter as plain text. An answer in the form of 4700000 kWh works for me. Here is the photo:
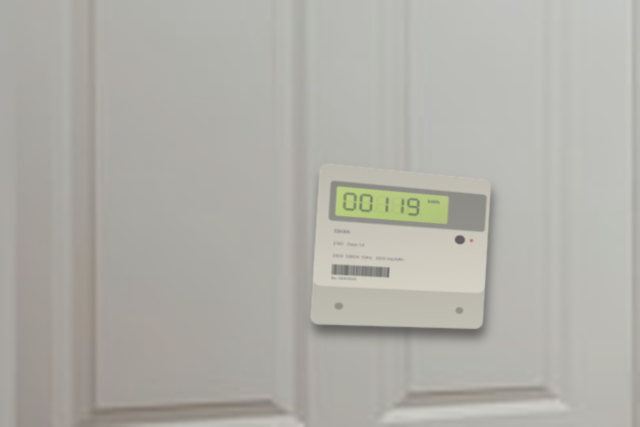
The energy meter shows 119 kWh
